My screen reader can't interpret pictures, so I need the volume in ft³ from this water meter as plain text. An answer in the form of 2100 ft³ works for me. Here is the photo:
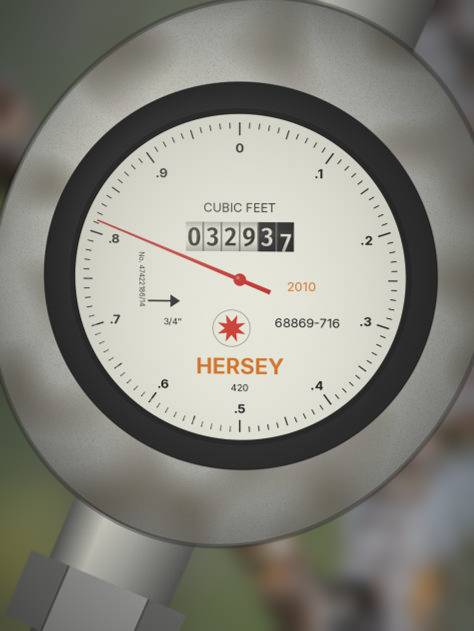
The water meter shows 32936.81 ft³
